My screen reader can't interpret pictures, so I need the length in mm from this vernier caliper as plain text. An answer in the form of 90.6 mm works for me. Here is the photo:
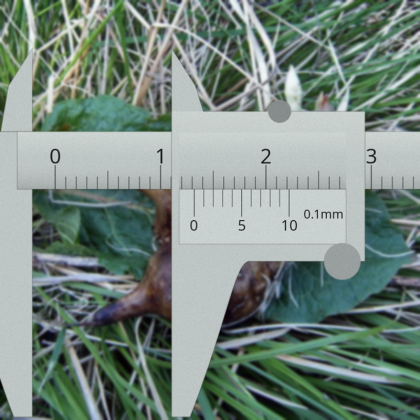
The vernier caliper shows 13.2 mm
